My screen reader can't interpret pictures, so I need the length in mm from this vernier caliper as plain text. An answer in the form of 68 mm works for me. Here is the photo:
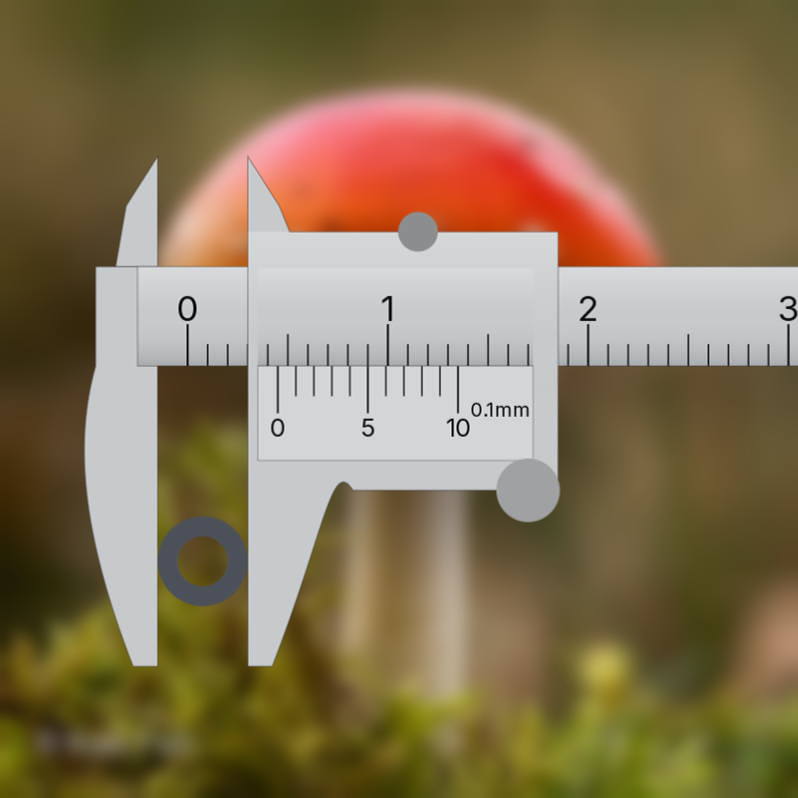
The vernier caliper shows 4.5 mm
